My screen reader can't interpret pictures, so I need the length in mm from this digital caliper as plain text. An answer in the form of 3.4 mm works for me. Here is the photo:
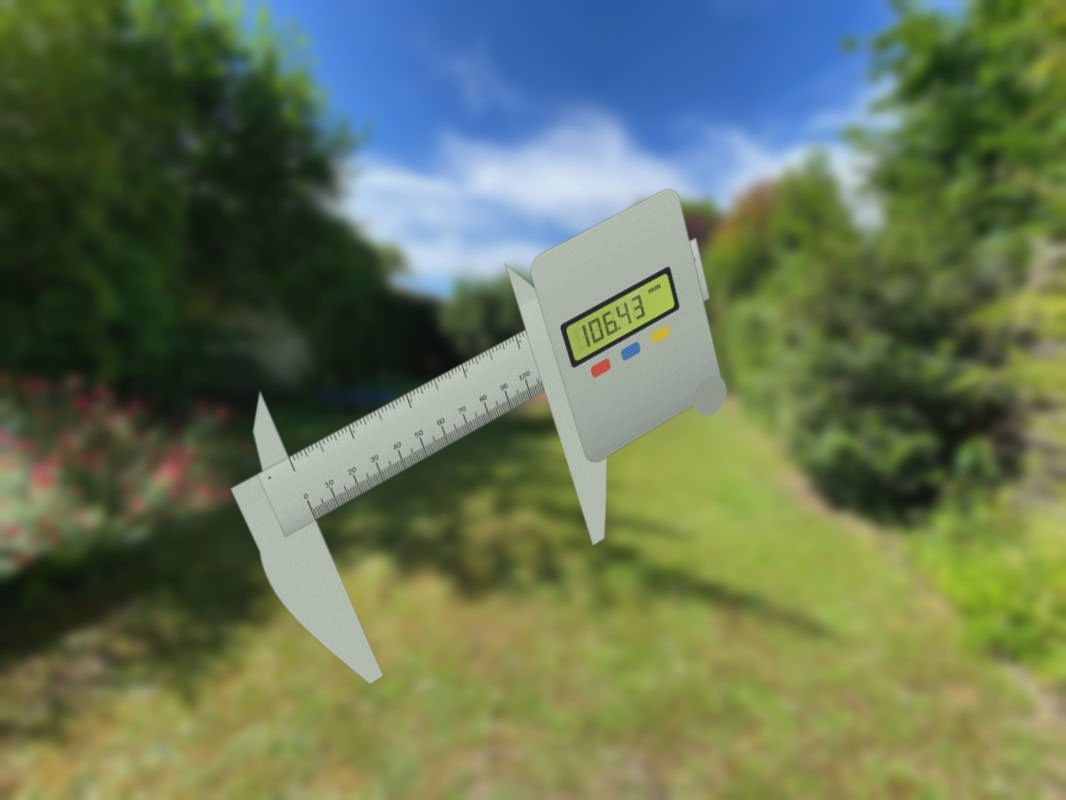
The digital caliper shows 106.43 mm
